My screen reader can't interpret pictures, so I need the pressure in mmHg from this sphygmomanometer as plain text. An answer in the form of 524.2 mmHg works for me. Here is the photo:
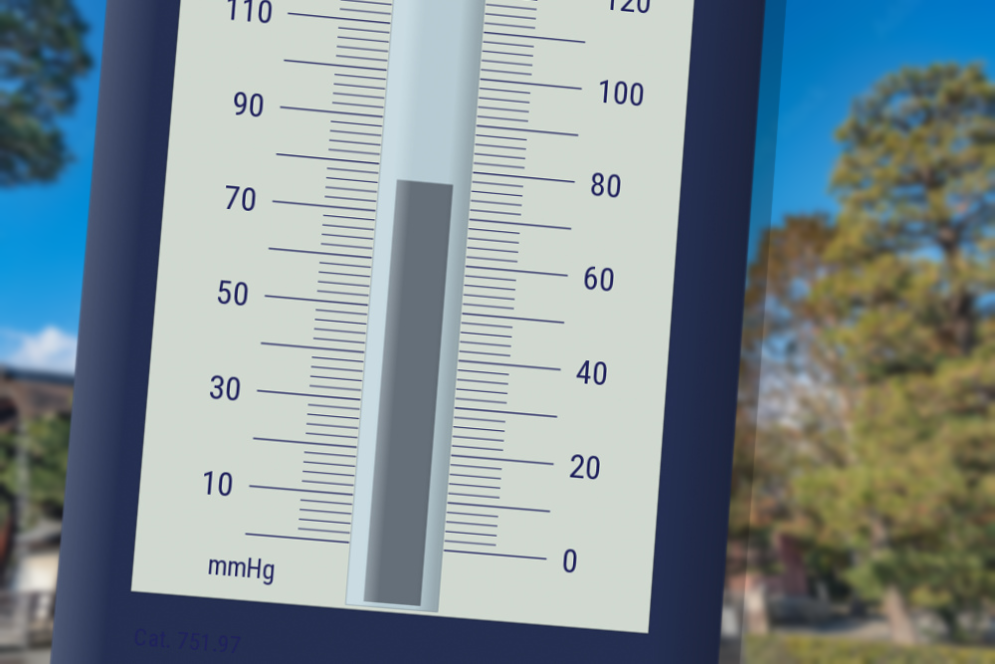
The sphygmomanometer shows 77 mmHg
